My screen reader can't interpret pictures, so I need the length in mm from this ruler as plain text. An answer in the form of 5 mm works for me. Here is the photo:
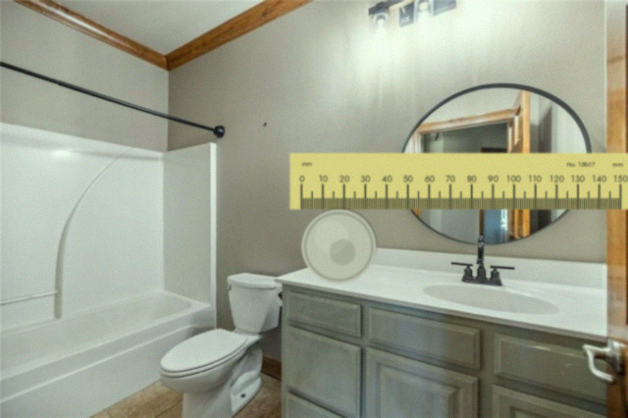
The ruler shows 35 mm
